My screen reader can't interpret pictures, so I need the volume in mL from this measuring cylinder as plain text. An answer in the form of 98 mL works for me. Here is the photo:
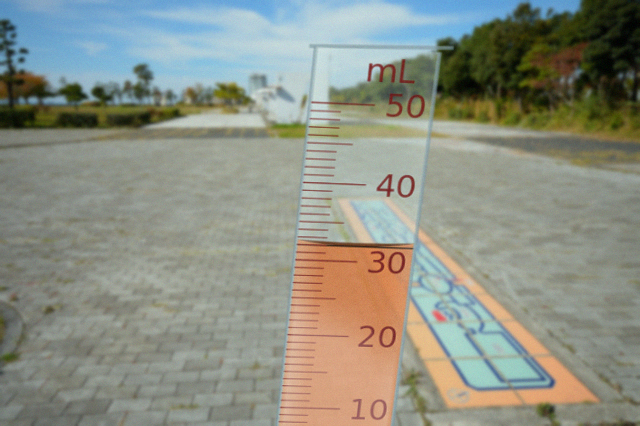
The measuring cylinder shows 32 mL
